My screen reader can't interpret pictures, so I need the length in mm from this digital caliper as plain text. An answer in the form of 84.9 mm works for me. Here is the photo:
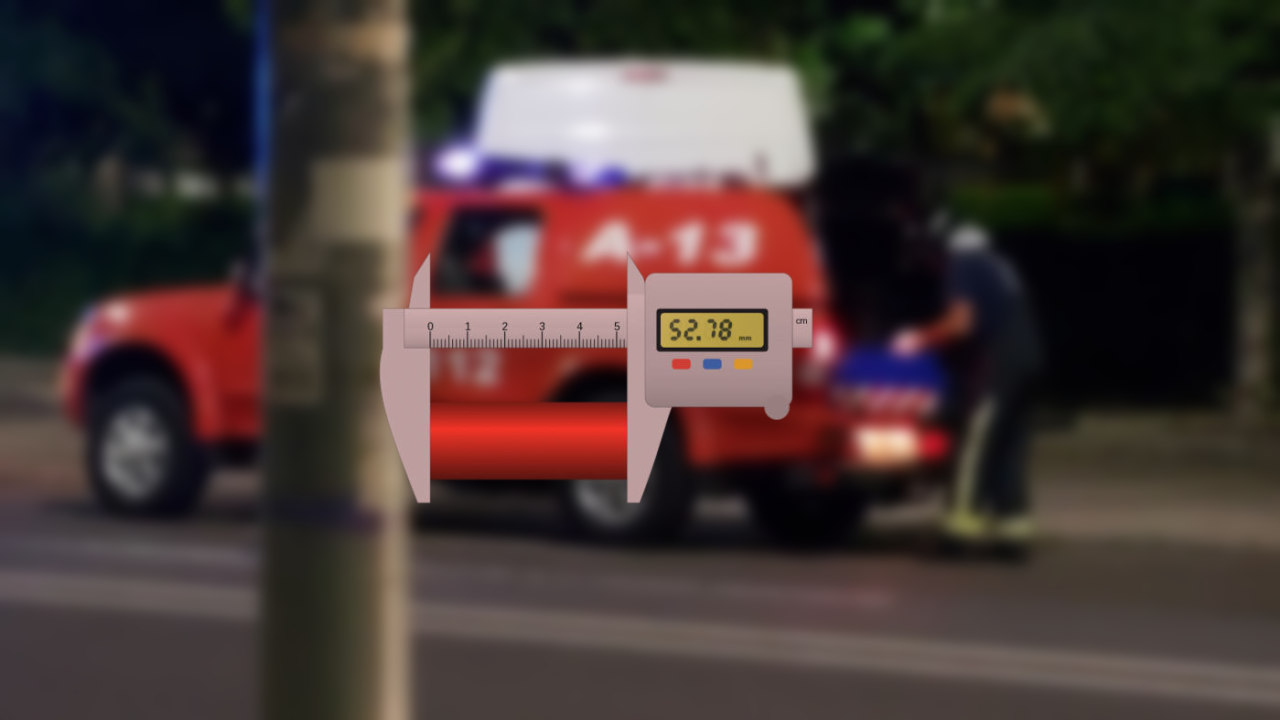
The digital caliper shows 52.78 mm
